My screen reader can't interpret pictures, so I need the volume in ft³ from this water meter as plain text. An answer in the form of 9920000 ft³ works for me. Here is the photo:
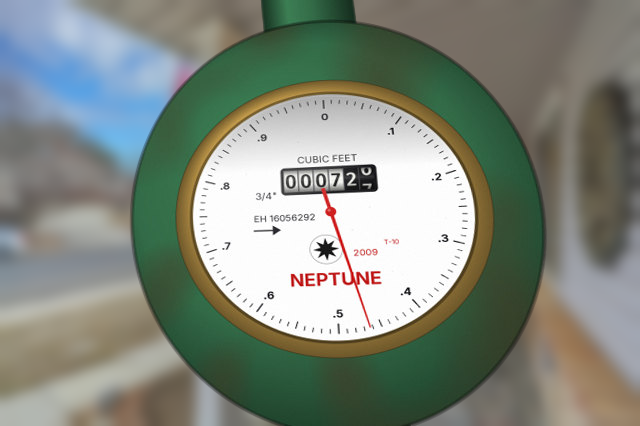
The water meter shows 726.46 ft³
